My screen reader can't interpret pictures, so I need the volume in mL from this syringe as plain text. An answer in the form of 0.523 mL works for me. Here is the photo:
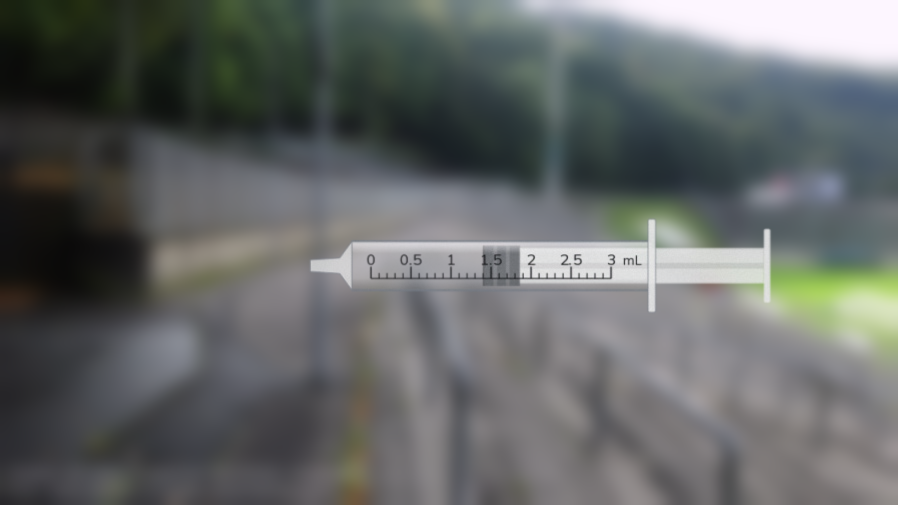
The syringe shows 1.4 mL
